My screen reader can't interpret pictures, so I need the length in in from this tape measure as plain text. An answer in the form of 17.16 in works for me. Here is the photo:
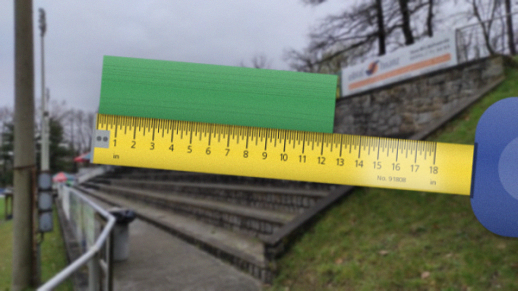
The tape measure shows 12.5 in
